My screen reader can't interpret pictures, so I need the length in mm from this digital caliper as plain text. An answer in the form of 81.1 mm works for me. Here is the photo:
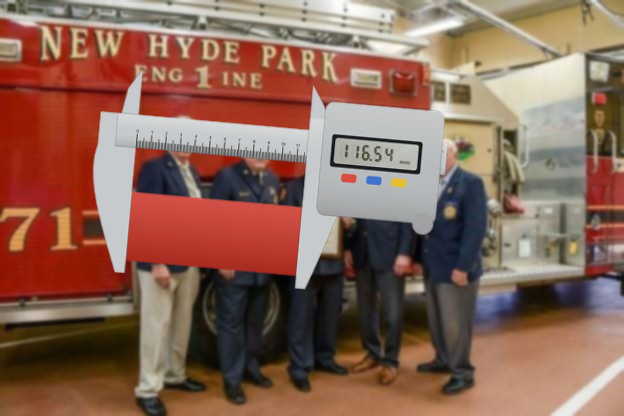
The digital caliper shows 116.54 mm
